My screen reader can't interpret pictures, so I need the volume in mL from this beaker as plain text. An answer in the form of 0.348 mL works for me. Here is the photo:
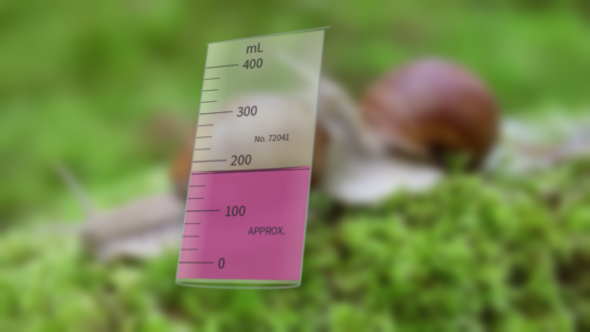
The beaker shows 175 mL
